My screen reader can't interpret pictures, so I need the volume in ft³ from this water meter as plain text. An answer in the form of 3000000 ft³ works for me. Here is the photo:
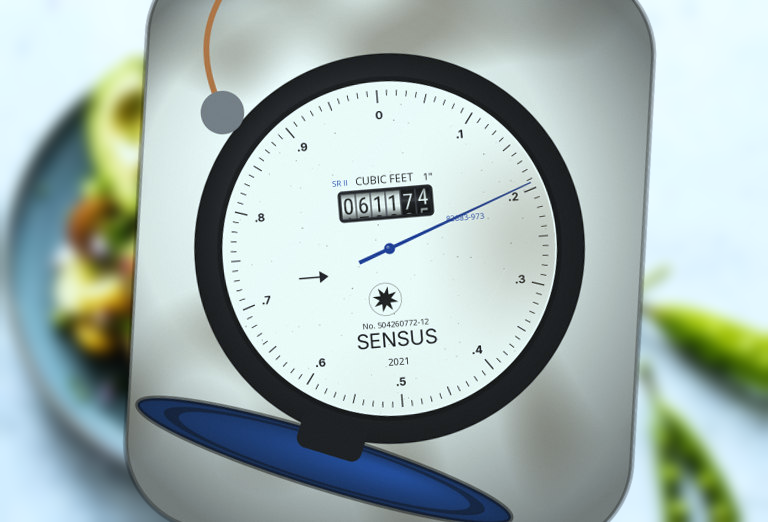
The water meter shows 61174.19 ft³
